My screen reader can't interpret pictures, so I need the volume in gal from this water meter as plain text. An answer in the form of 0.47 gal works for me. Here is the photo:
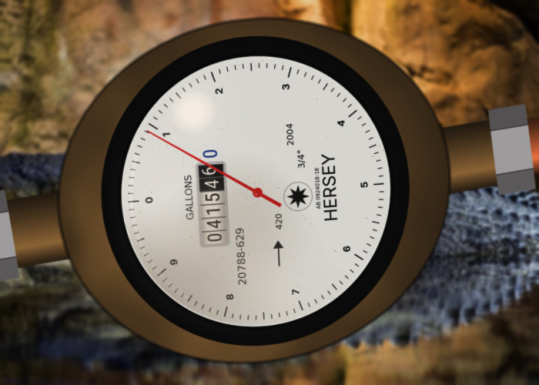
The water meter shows 415460.9 gal
